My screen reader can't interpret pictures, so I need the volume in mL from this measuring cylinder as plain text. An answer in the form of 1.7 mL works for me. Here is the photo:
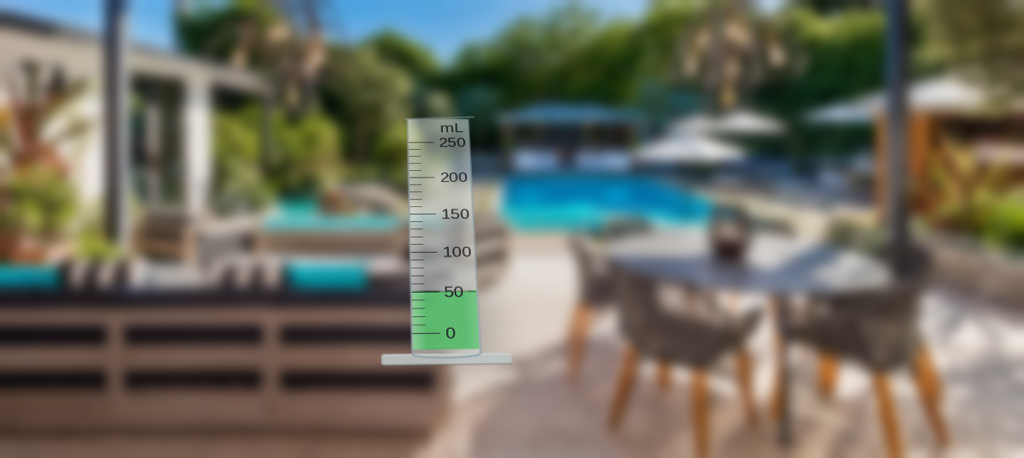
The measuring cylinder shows 50 mL
